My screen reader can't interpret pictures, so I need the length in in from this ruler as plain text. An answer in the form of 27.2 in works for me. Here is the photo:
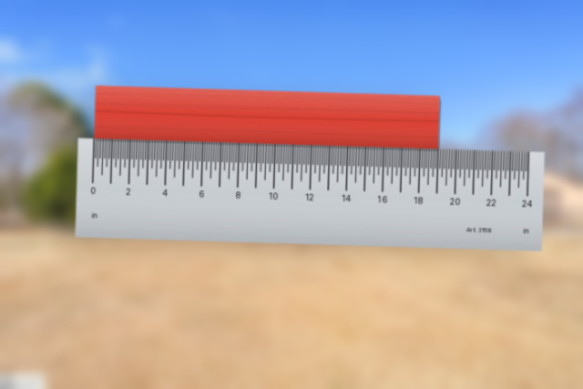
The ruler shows 19 in
